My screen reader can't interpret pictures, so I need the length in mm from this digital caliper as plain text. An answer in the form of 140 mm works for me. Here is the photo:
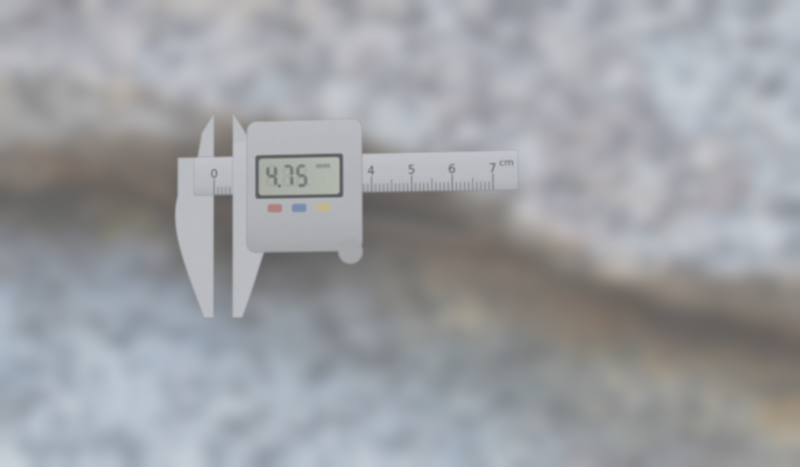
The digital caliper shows 4.75 mm
